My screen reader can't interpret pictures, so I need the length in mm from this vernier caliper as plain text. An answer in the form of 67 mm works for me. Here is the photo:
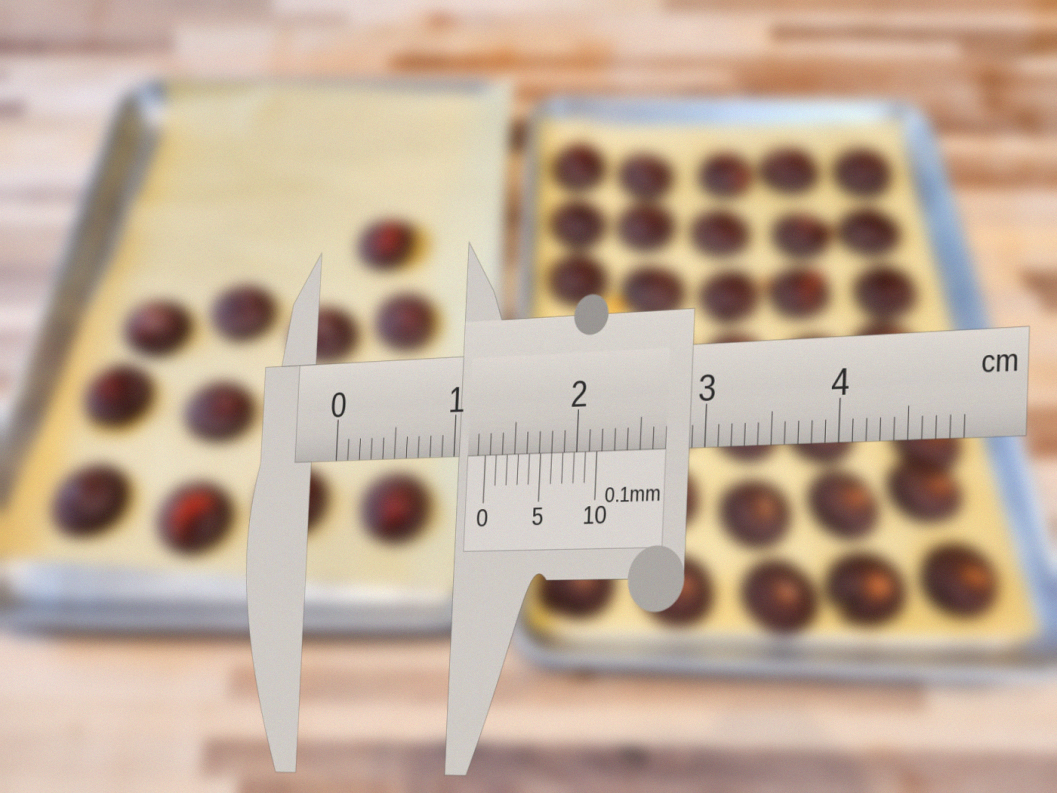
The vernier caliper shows 12.6 mm
